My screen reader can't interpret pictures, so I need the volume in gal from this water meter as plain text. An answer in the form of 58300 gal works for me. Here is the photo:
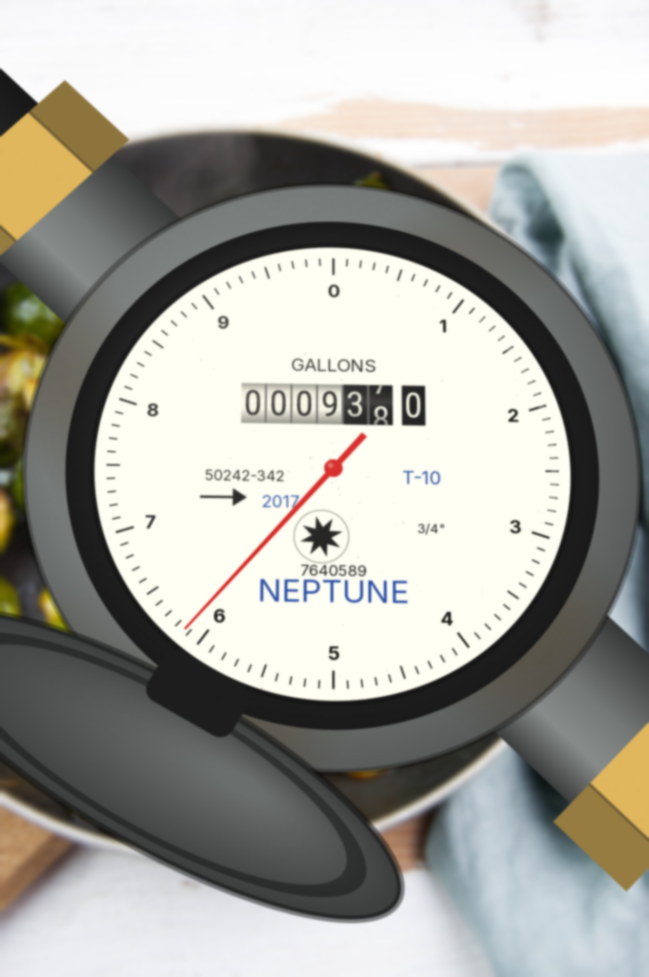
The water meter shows 9376.1 gal
